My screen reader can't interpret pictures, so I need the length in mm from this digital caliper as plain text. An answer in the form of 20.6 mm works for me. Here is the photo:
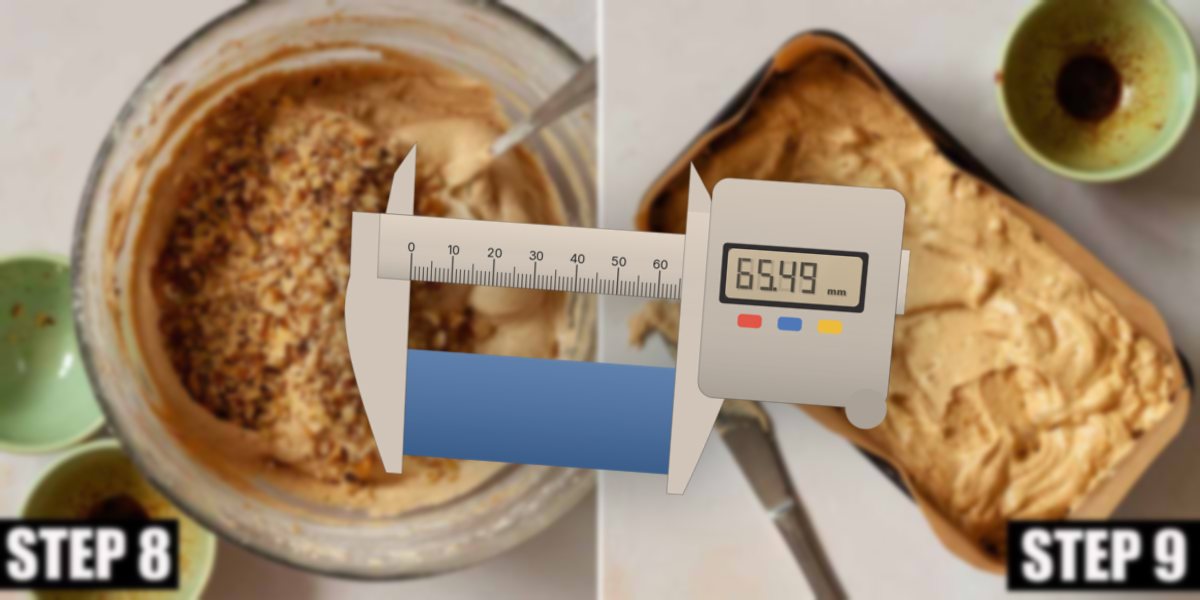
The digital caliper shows 65.49 mm
